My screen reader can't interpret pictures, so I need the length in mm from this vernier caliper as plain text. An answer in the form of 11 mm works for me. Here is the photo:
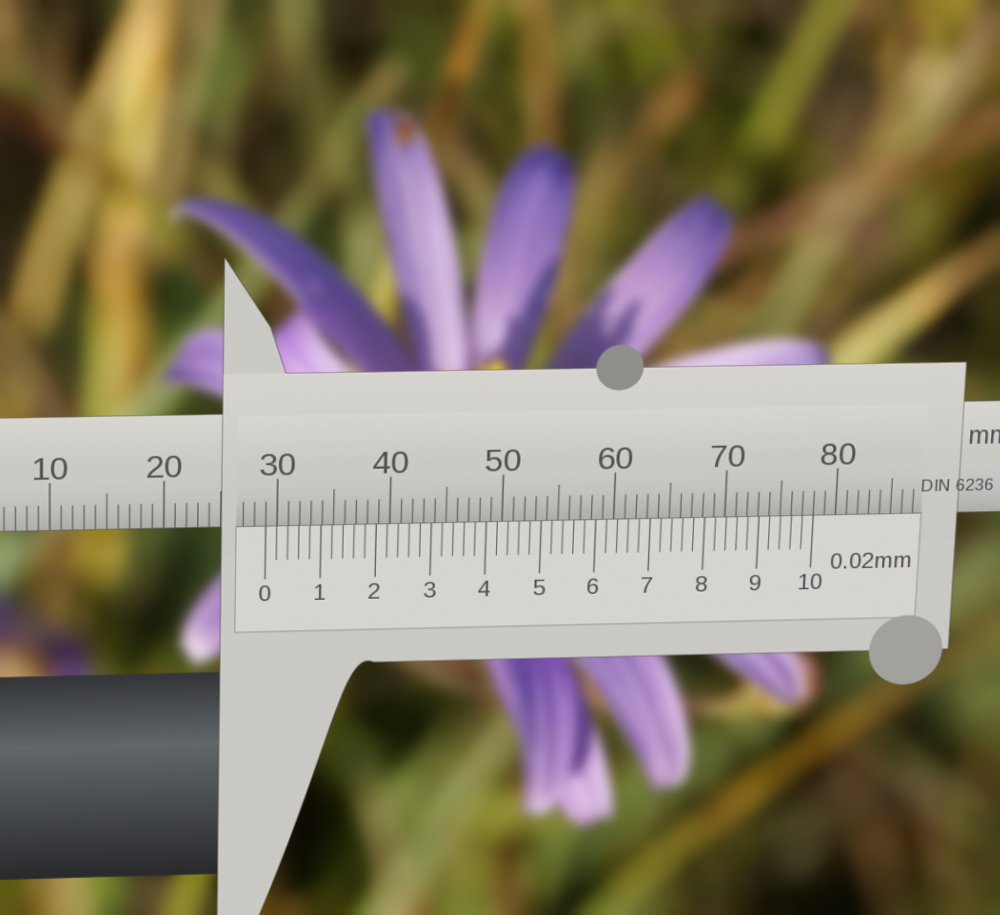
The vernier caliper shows 29.0 mm
